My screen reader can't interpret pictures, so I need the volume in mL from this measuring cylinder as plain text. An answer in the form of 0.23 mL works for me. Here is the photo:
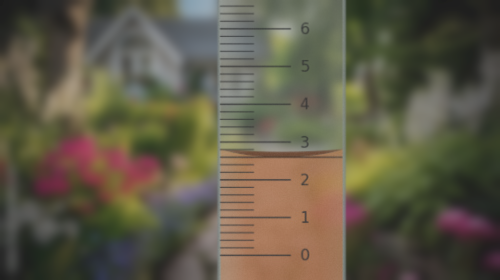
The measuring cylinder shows 2.6 mL
